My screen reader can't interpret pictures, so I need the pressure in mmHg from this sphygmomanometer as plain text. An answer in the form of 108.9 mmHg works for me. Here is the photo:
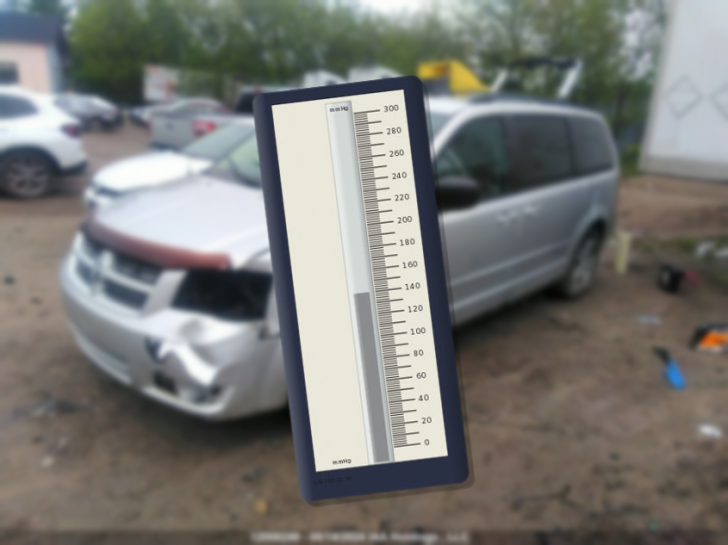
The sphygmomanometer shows 140 mmHg
